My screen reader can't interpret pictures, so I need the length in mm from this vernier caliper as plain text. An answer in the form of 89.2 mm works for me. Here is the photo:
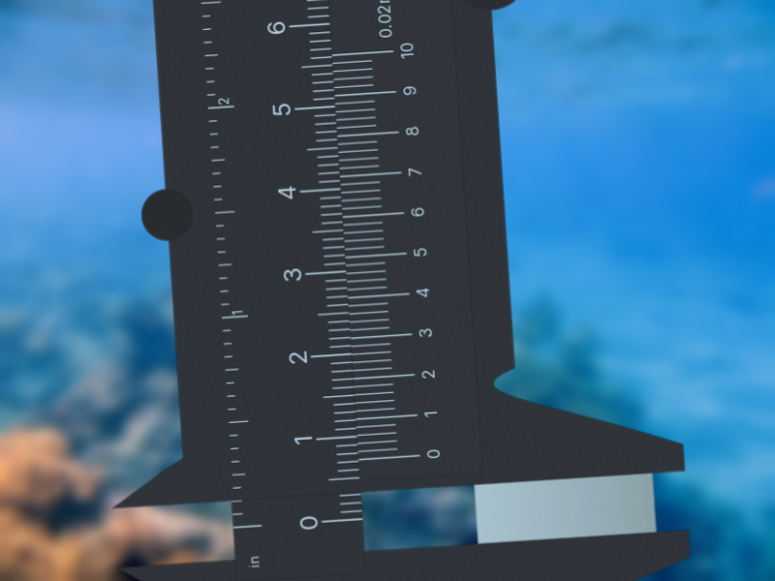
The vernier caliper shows 7.2 mm
